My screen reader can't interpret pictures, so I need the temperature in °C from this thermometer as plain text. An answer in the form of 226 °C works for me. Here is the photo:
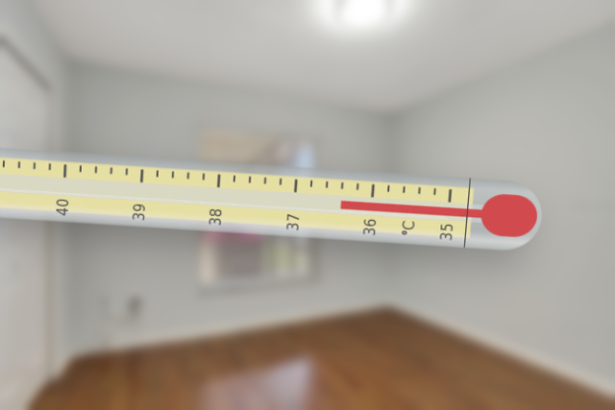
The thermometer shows 36.4 °C
